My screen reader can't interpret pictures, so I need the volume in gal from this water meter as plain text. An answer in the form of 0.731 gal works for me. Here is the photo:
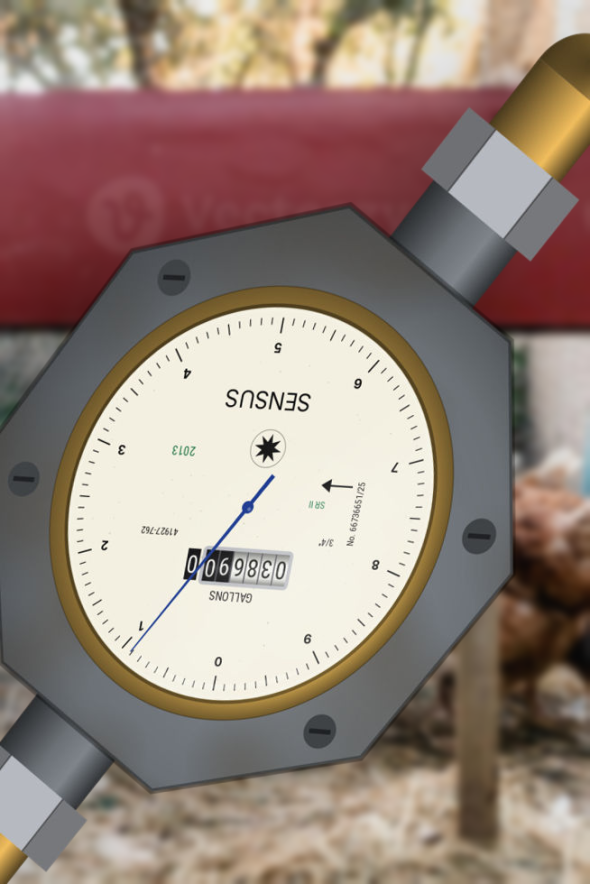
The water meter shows 386900.9 gal
